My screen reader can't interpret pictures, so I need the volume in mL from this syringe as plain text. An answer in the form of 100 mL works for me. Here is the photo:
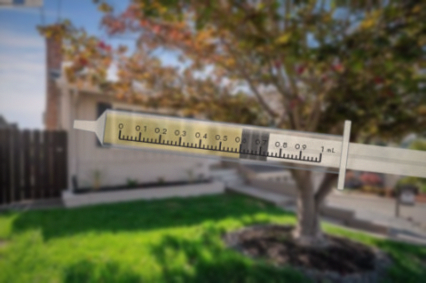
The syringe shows 0.6 mL
